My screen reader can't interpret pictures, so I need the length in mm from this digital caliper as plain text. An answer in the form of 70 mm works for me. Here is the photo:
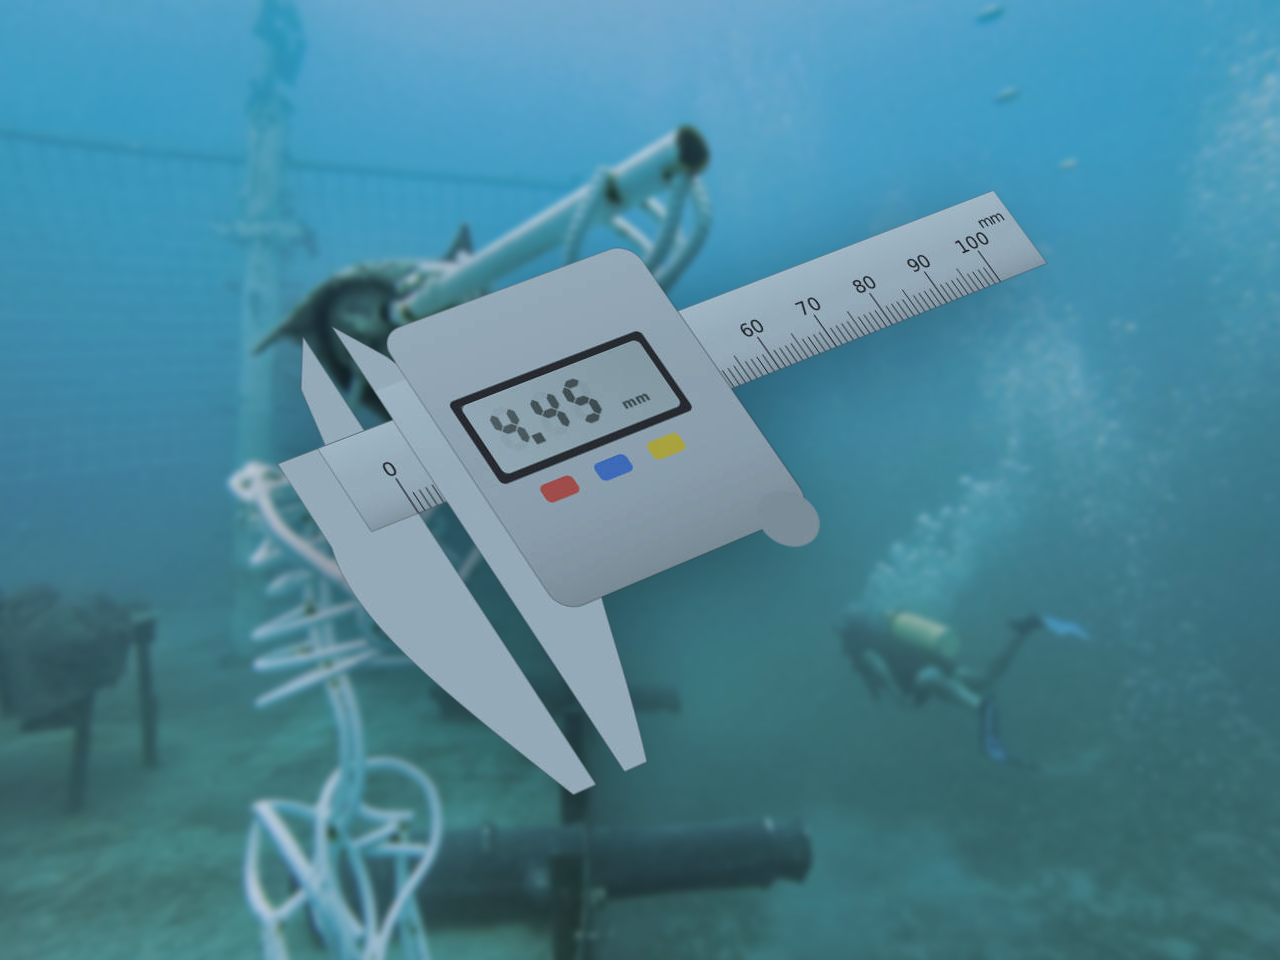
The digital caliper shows 4.45 mm
